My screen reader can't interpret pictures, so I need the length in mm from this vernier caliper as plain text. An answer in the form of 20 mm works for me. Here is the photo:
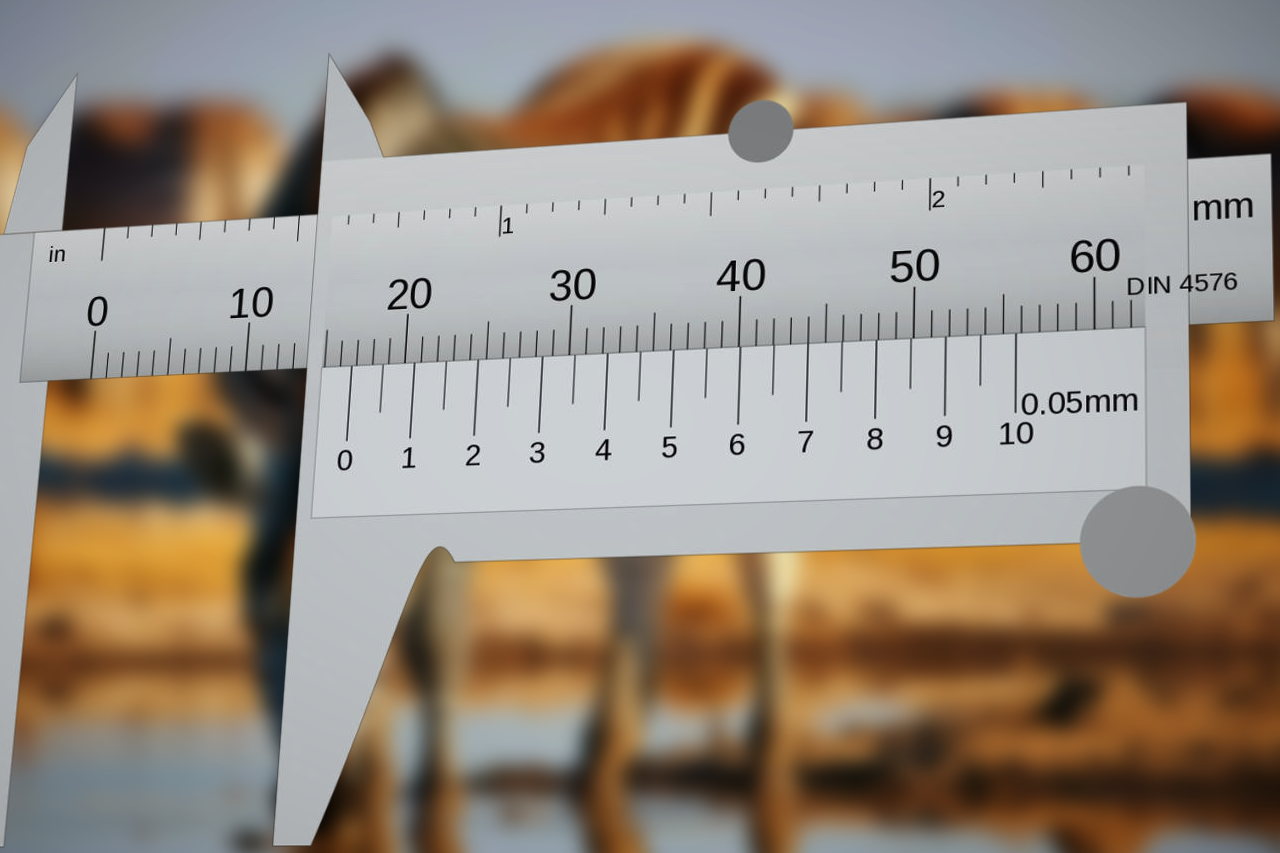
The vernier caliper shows 16.7 mm
